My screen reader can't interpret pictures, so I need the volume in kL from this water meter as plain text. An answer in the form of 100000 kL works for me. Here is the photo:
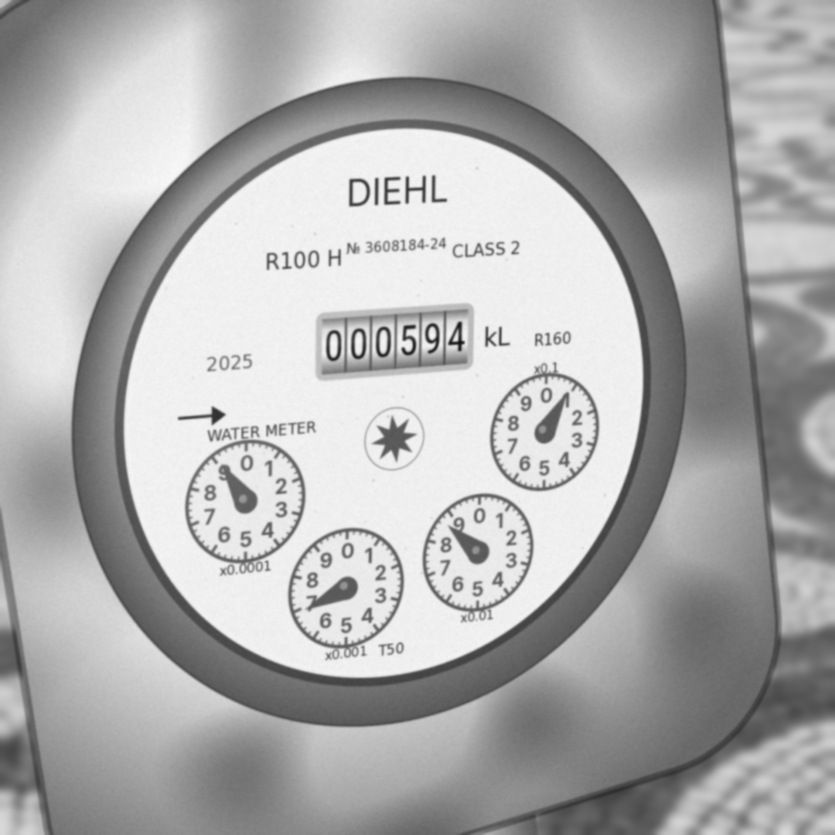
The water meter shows 594.0869 kL
